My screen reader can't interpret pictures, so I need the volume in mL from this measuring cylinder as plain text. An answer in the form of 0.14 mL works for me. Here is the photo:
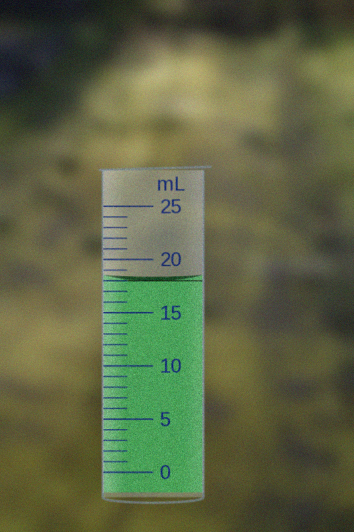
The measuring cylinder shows 18 mL
